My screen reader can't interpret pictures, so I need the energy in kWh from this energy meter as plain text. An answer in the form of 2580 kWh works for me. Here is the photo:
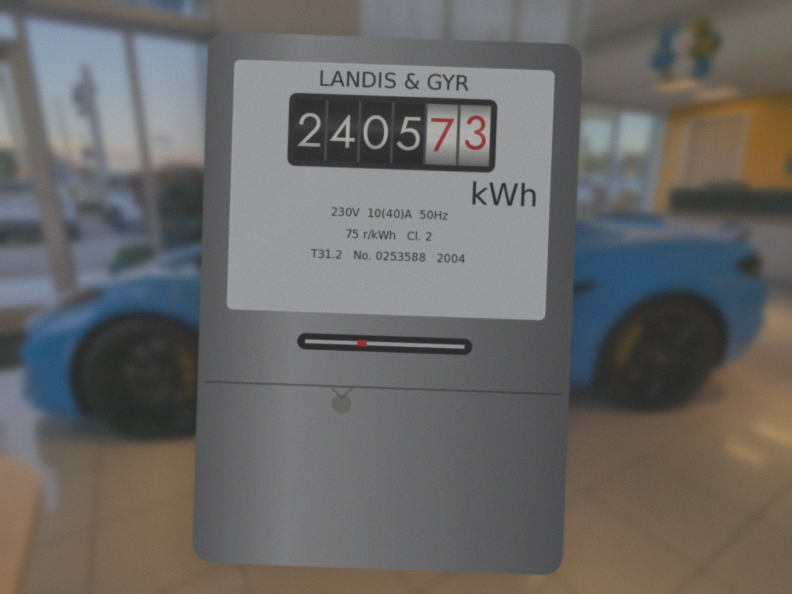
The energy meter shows 2405.73 kWh
